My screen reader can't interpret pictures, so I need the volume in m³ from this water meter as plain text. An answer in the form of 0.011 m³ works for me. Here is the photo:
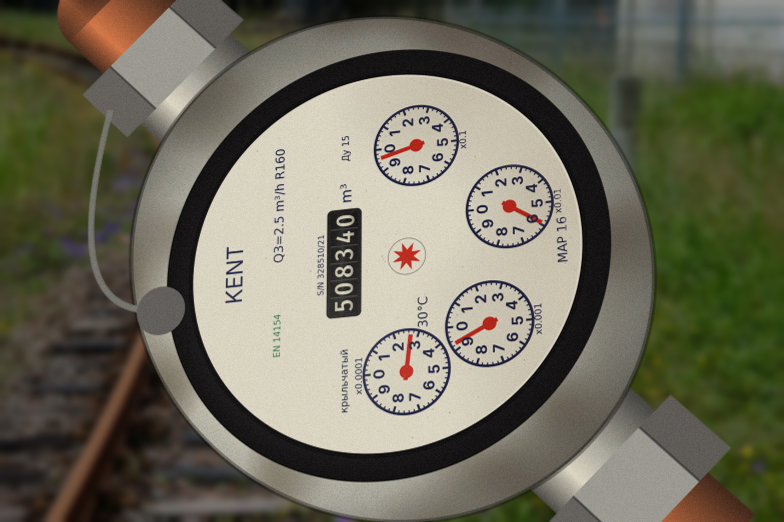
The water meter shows 508339.9592 m³
